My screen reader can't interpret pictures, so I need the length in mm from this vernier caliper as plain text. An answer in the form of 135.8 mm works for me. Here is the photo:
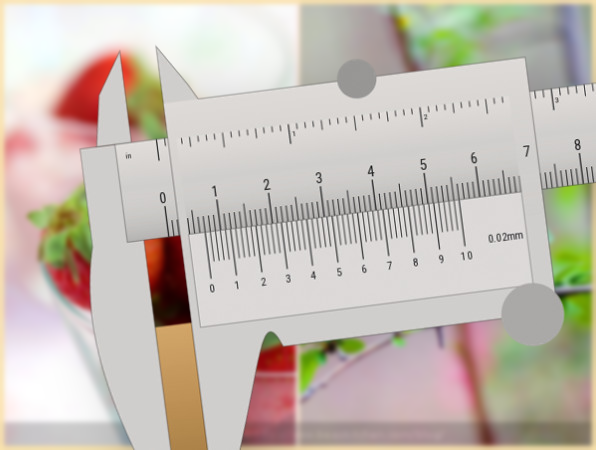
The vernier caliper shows 7.0 mm
